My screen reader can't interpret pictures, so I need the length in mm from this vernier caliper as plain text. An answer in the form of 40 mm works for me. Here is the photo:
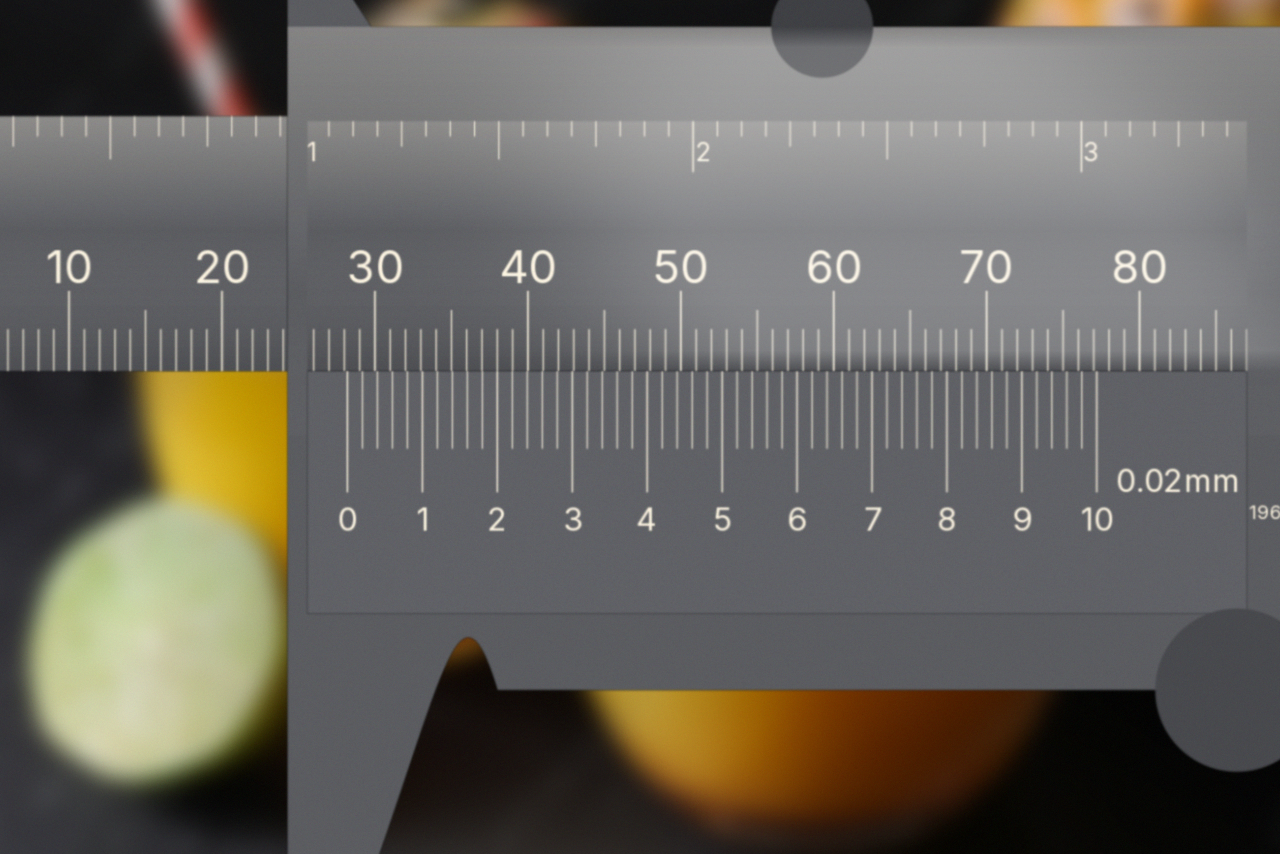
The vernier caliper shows 28.2 mm
